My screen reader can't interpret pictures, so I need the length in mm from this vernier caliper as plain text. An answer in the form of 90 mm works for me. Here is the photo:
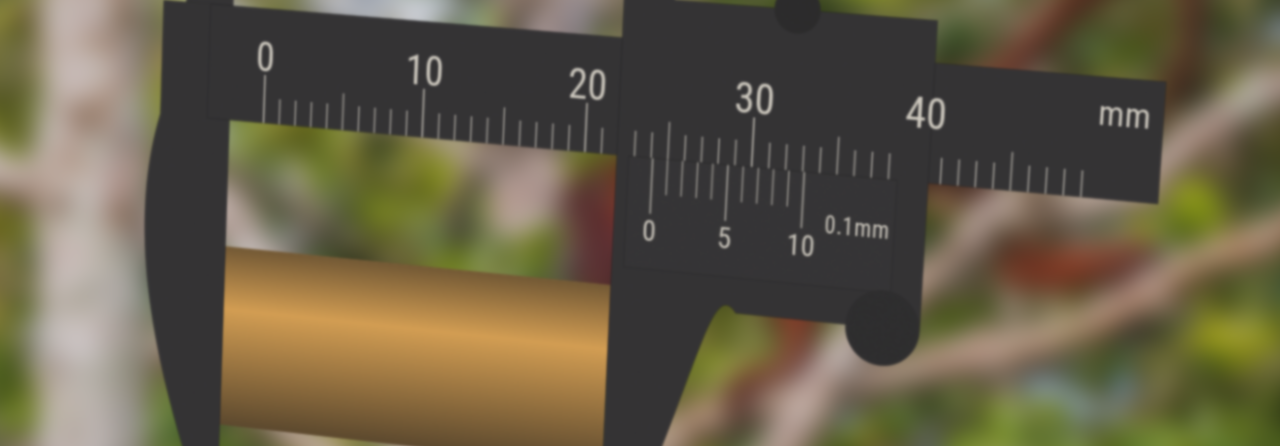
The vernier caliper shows 24.1 mm
